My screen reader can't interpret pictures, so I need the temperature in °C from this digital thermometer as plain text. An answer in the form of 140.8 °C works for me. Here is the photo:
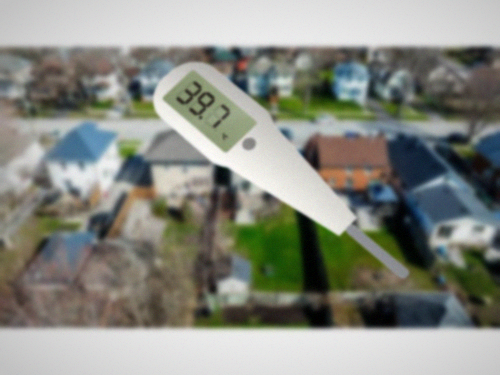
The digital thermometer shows 39.7 °C
